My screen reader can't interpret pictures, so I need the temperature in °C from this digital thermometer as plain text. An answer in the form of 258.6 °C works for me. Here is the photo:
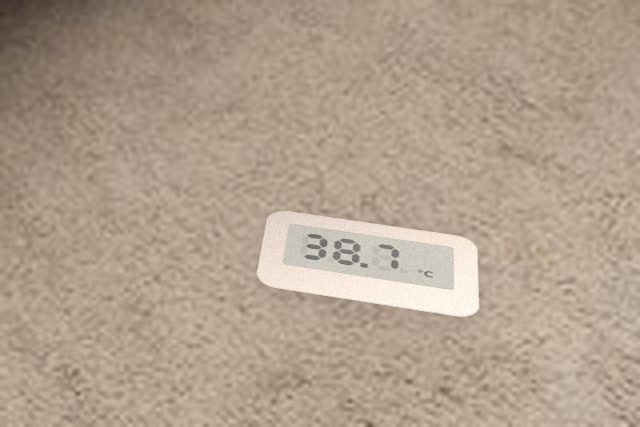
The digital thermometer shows 38.7 °C
